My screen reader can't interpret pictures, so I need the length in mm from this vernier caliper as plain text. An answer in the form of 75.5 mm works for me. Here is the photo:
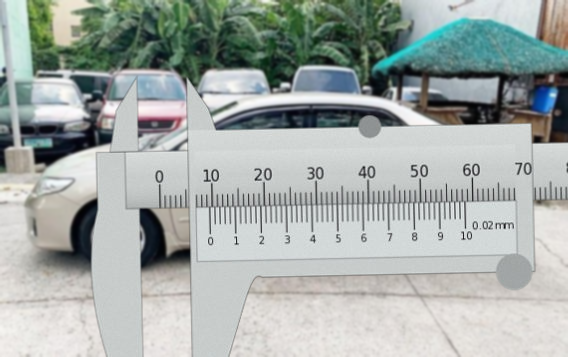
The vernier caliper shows 9.5 mm
